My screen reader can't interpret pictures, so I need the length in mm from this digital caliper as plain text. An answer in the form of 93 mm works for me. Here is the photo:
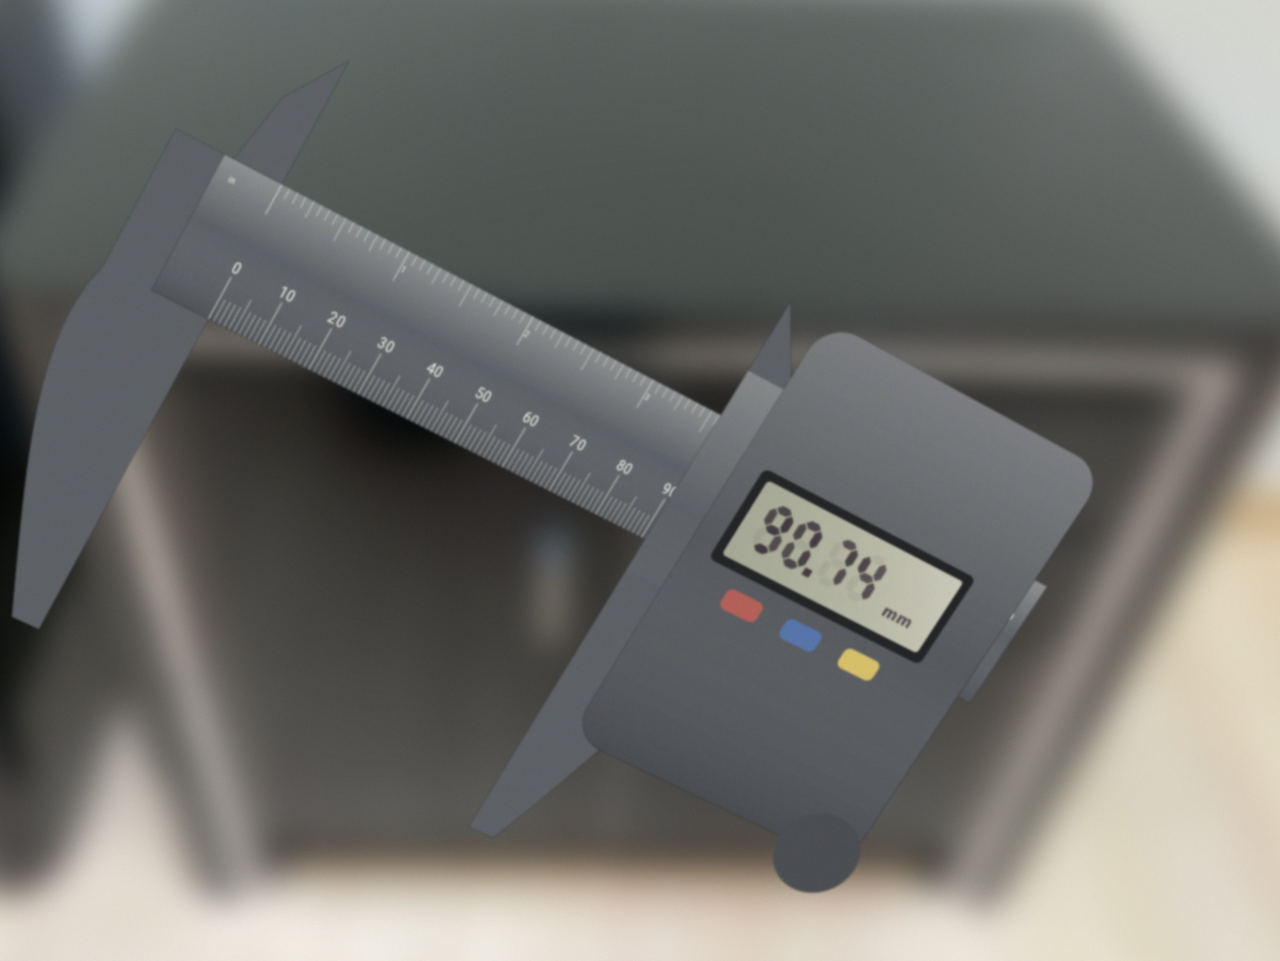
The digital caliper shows 90.74 mm
